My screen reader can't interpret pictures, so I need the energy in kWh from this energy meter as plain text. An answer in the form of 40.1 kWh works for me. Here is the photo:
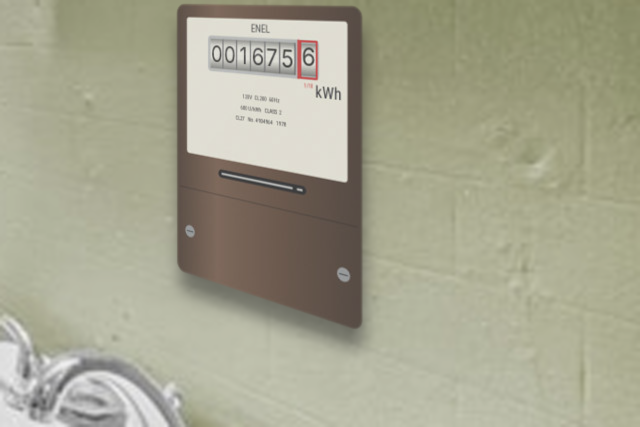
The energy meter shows 1675.6 kWh
